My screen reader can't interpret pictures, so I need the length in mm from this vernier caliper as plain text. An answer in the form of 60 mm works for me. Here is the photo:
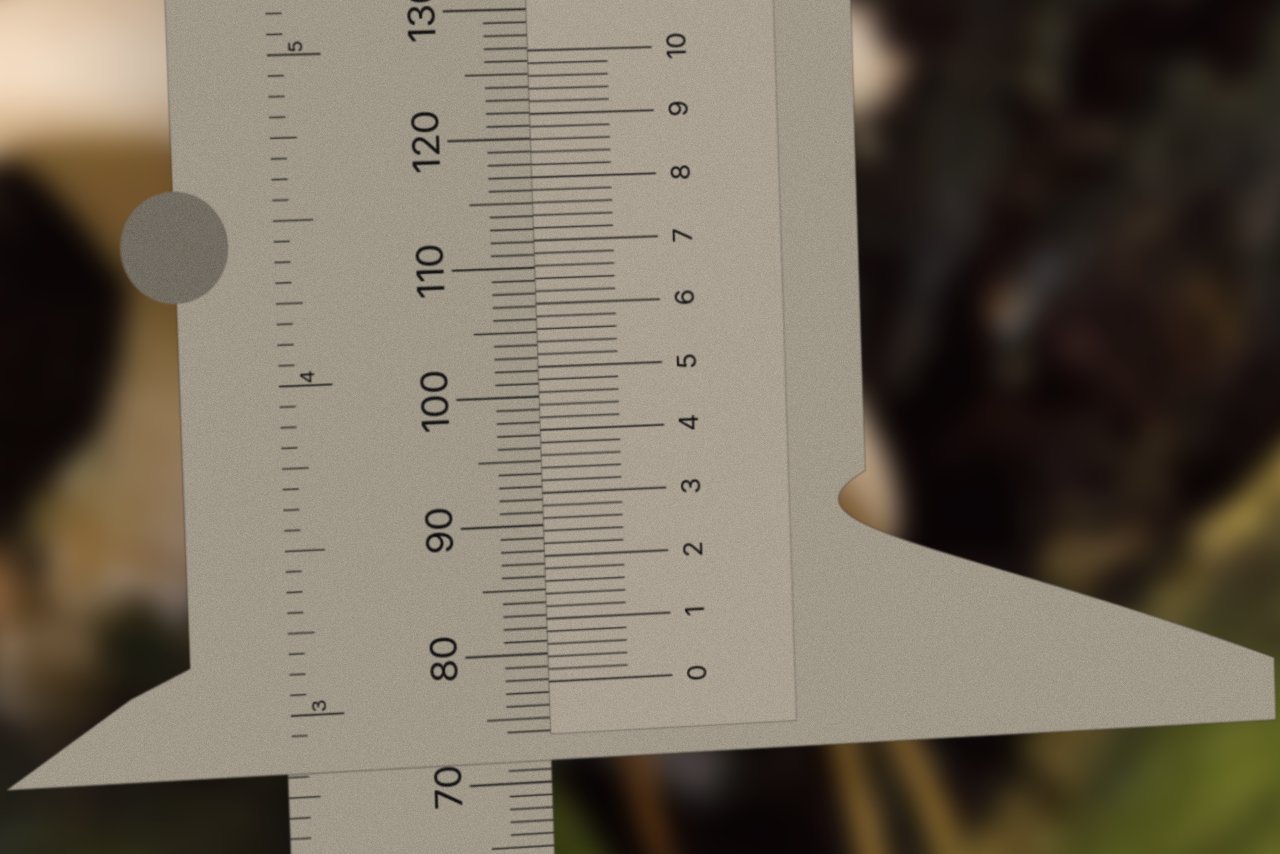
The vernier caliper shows 77.8 mm
